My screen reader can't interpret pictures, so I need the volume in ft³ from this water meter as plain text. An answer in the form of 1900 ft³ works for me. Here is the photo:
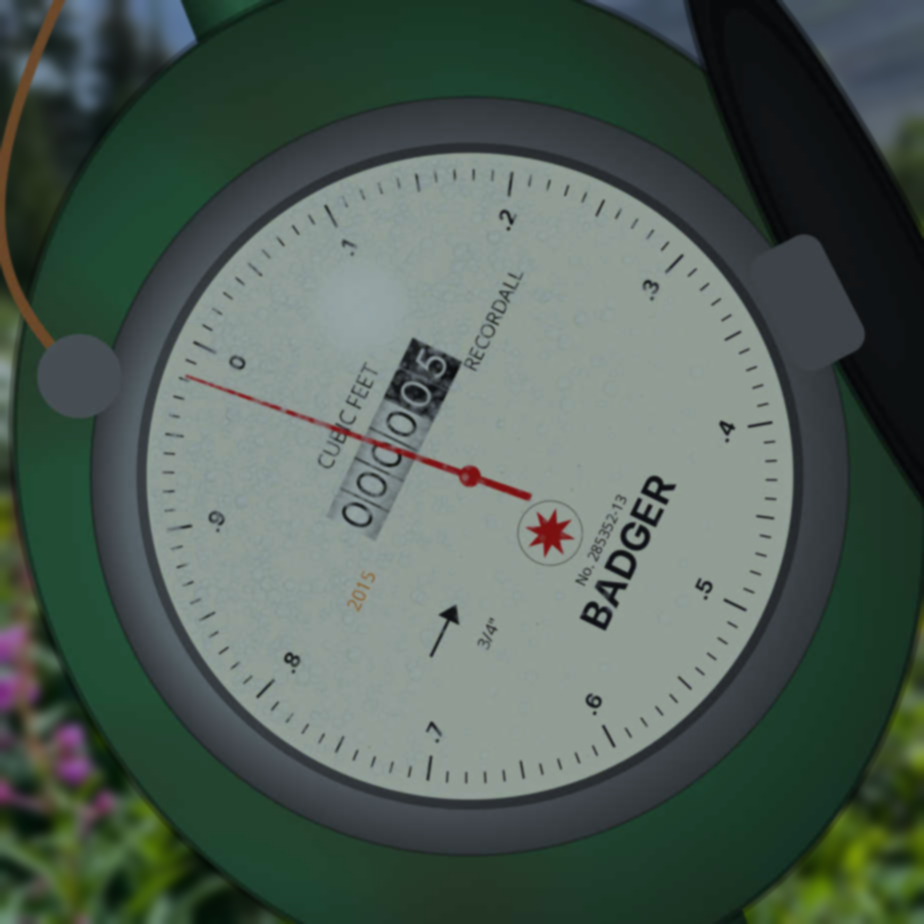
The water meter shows 4.98 ft³
